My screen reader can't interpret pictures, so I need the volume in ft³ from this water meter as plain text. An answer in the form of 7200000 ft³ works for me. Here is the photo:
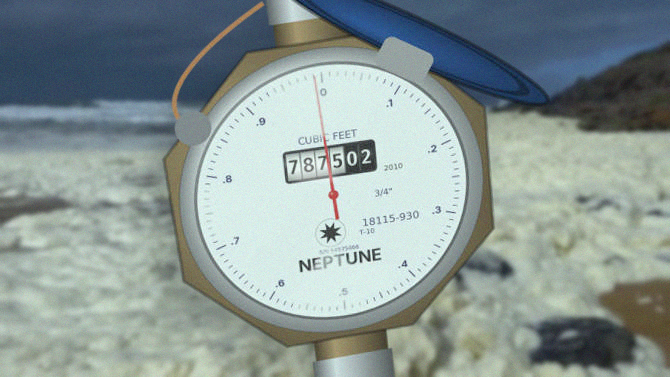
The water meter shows 787501.99 ft³
